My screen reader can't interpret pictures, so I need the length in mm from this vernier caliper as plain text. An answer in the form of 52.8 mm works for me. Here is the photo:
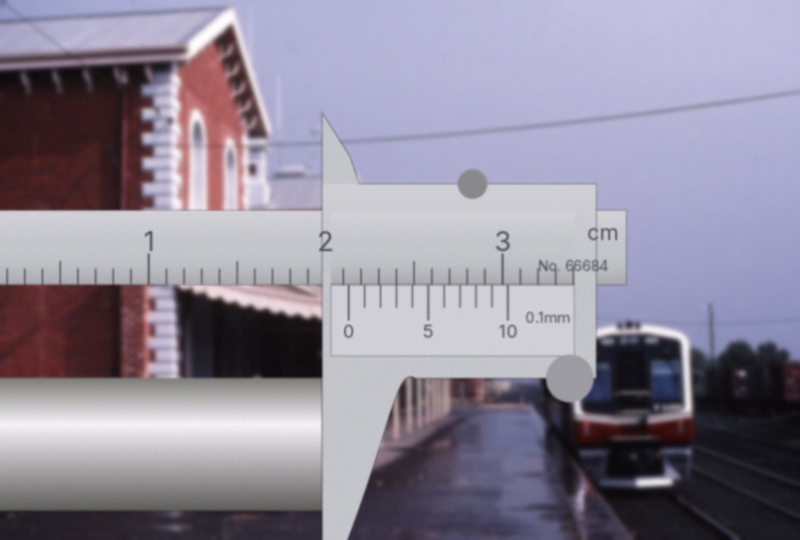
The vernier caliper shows 21.3 mm
